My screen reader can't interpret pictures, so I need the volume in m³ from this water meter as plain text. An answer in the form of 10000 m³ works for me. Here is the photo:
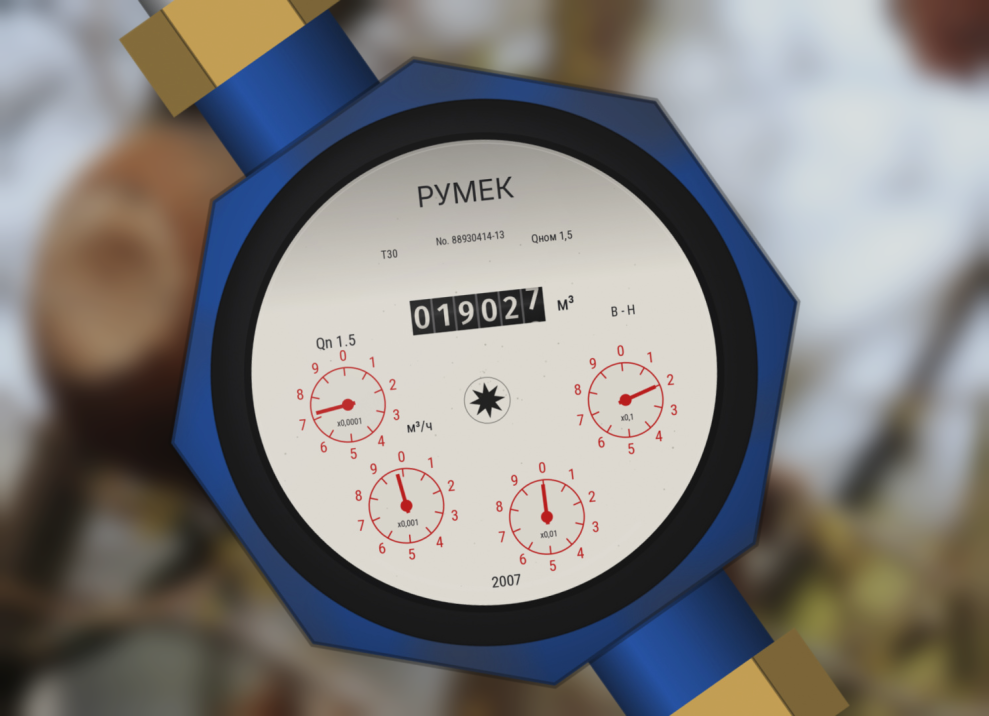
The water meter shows 19027.1997 m³
